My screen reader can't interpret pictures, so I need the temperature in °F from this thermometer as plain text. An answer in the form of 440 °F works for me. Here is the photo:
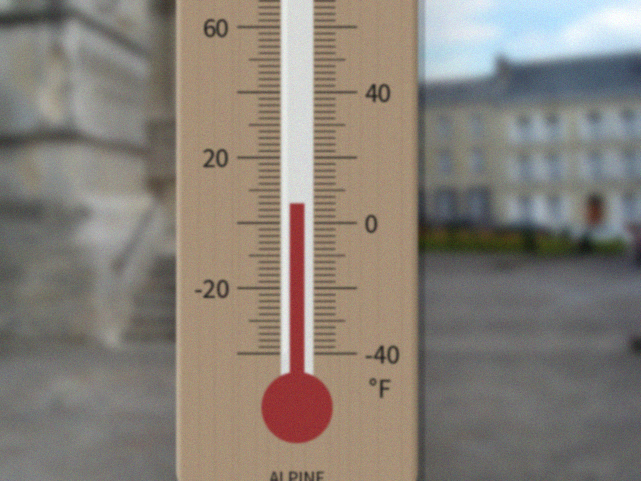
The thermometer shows 6 °F
